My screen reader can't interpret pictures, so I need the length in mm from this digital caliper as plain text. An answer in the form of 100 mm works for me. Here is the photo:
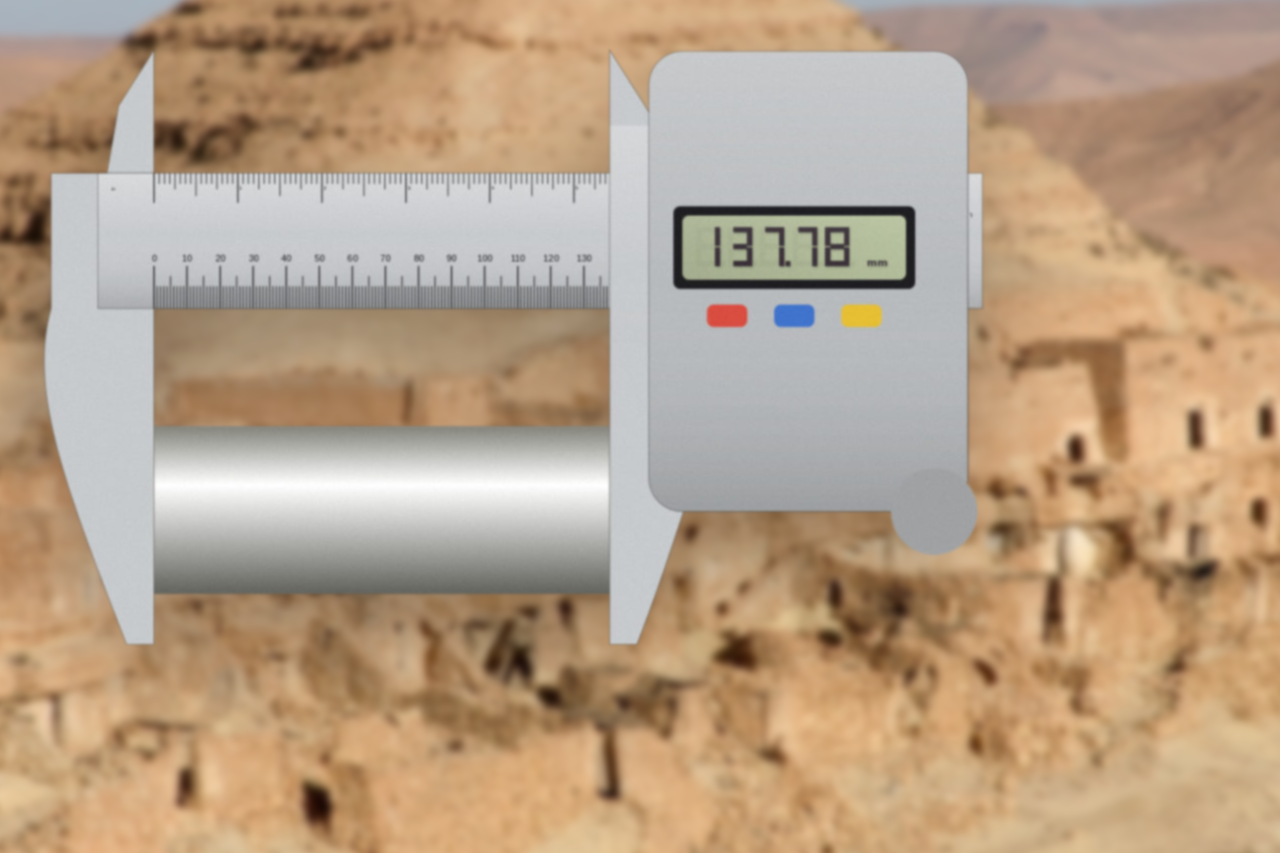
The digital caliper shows 137.78 mm
